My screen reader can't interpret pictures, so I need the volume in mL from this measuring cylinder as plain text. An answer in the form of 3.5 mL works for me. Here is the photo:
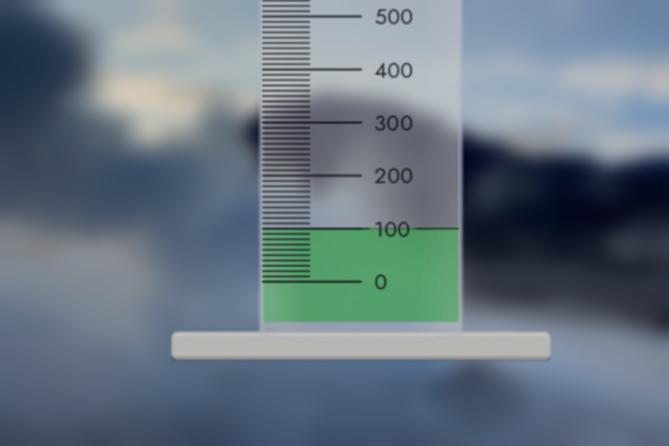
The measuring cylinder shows 100 mL
